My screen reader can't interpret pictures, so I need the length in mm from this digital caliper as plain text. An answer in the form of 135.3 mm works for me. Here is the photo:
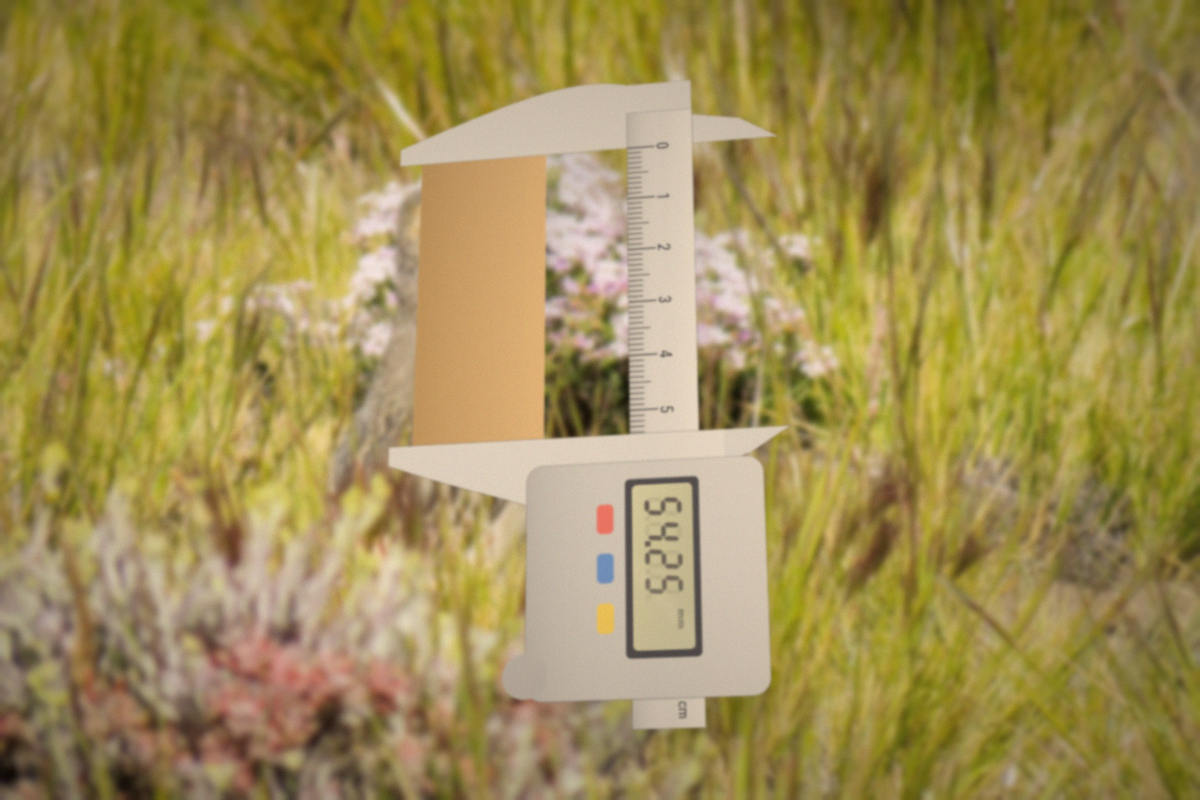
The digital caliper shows 54.25 mm
